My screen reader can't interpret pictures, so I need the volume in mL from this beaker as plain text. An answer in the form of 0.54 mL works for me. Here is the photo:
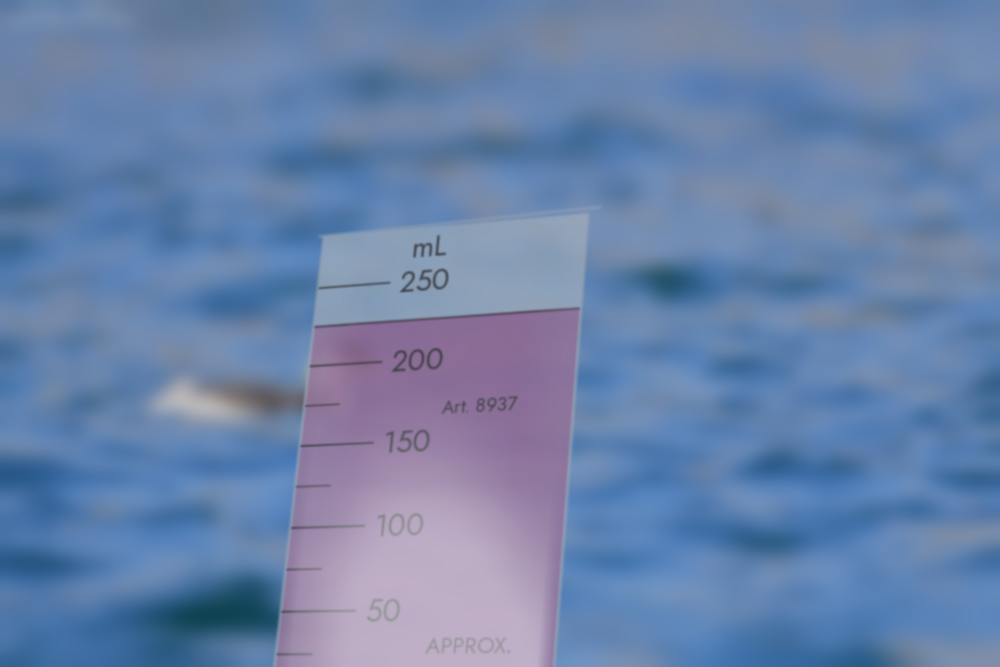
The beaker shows 225 mL
